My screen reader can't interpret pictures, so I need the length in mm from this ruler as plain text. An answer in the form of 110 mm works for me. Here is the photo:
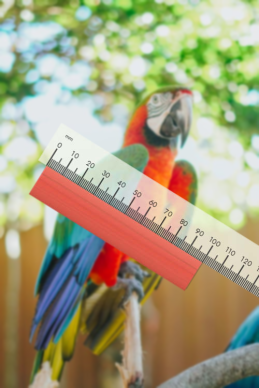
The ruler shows 100 mm
